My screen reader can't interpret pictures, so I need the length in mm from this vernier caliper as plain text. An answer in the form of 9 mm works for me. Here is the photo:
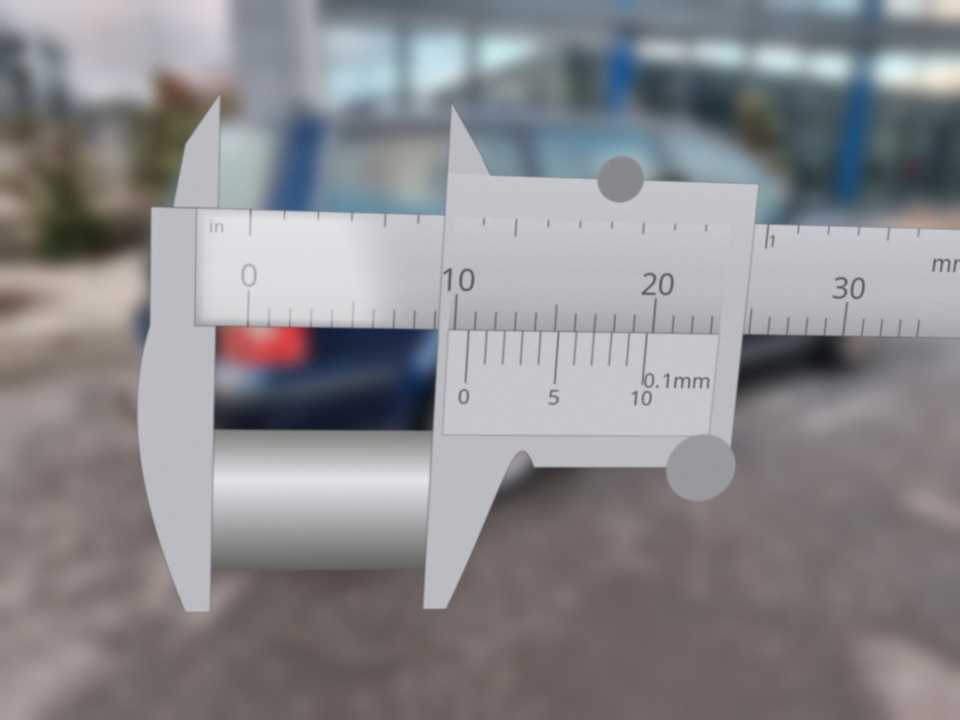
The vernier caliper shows 10.7 mm
